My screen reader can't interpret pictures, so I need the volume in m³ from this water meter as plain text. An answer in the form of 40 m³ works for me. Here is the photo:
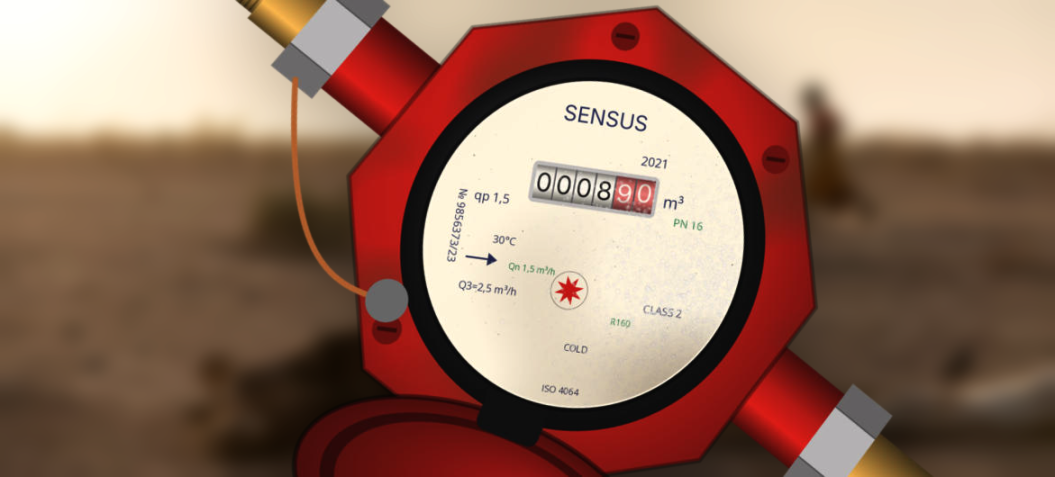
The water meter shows 8.90 m³
